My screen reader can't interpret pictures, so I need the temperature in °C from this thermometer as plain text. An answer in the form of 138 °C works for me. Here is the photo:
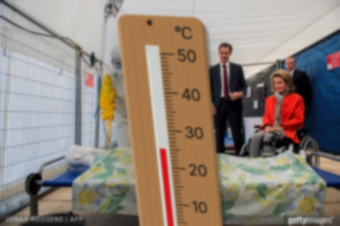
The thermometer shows 25 °C
